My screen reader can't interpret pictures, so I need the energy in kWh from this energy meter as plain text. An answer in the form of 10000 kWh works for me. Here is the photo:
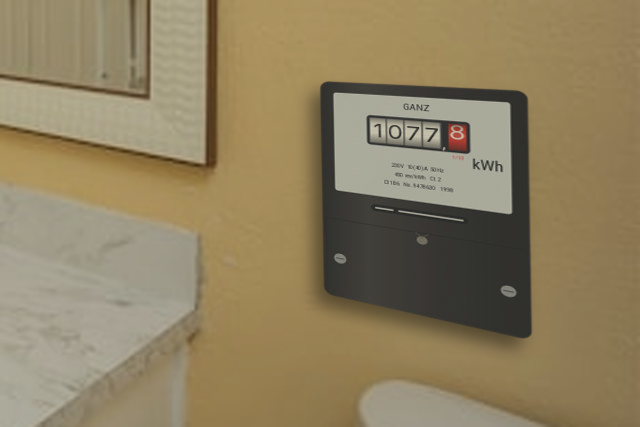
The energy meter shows 1077.8 kWh
